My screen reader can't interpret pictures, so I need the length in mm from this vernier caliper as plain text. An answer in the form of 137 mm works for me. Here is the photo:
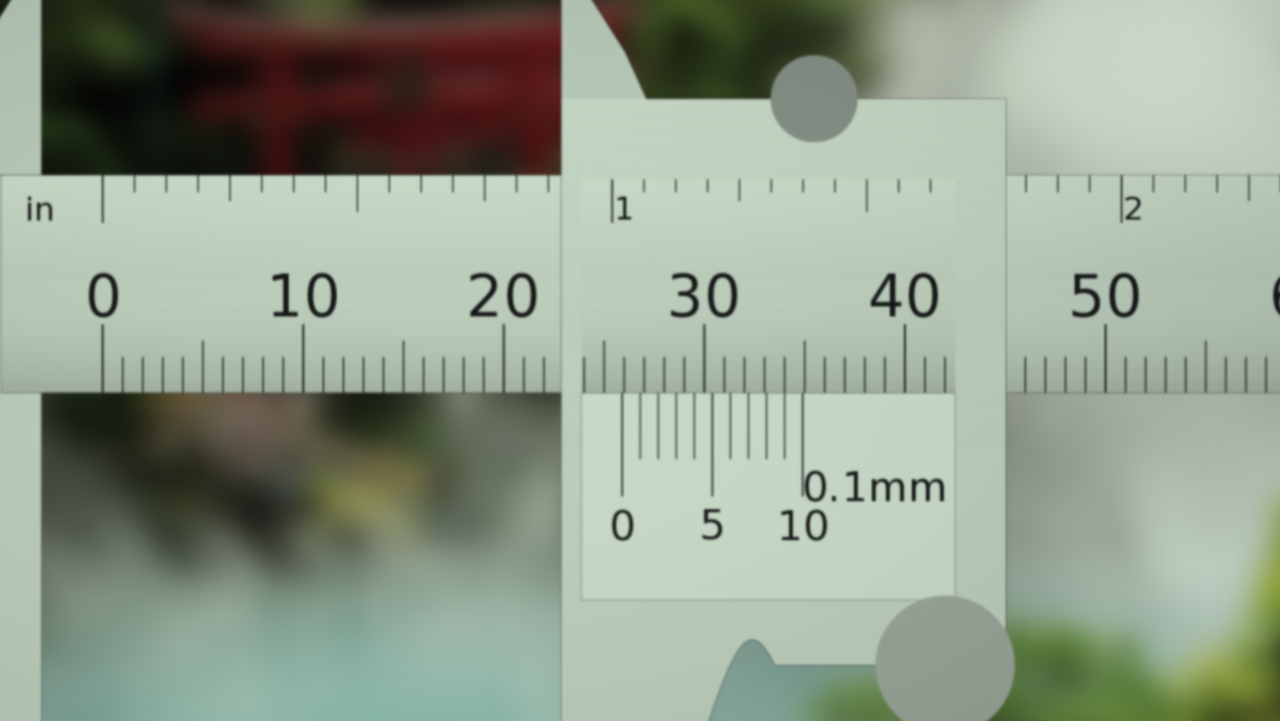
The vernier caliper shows 25.9 mm
